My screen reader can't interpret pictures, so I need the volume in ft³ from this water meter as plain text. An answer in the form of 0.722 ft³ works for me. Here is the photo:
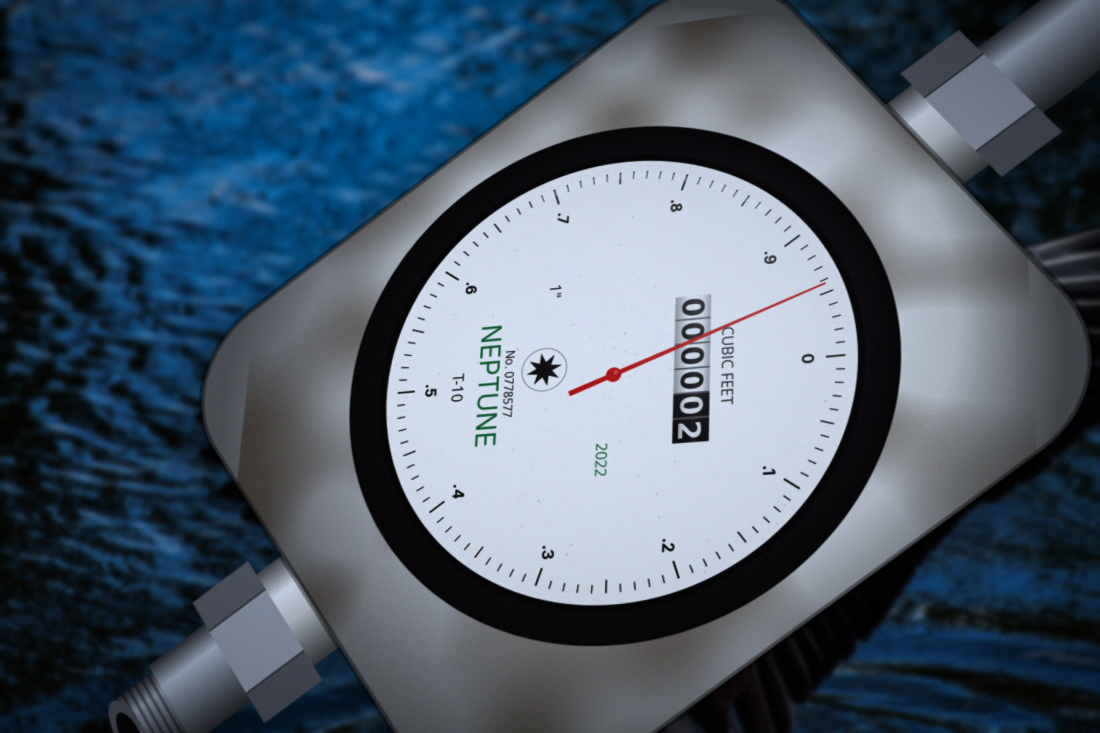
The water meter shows 1.94 ft³
